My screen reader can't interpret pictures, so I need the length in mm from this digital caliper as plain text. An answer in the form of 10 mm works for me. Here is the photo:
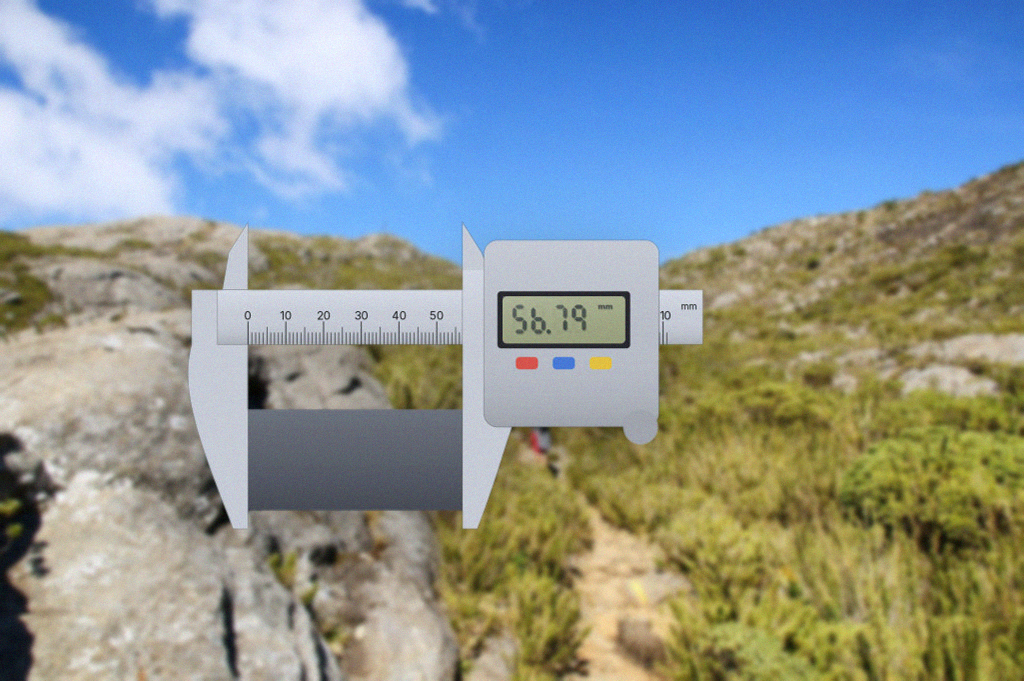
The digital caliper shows 56.79 mm
